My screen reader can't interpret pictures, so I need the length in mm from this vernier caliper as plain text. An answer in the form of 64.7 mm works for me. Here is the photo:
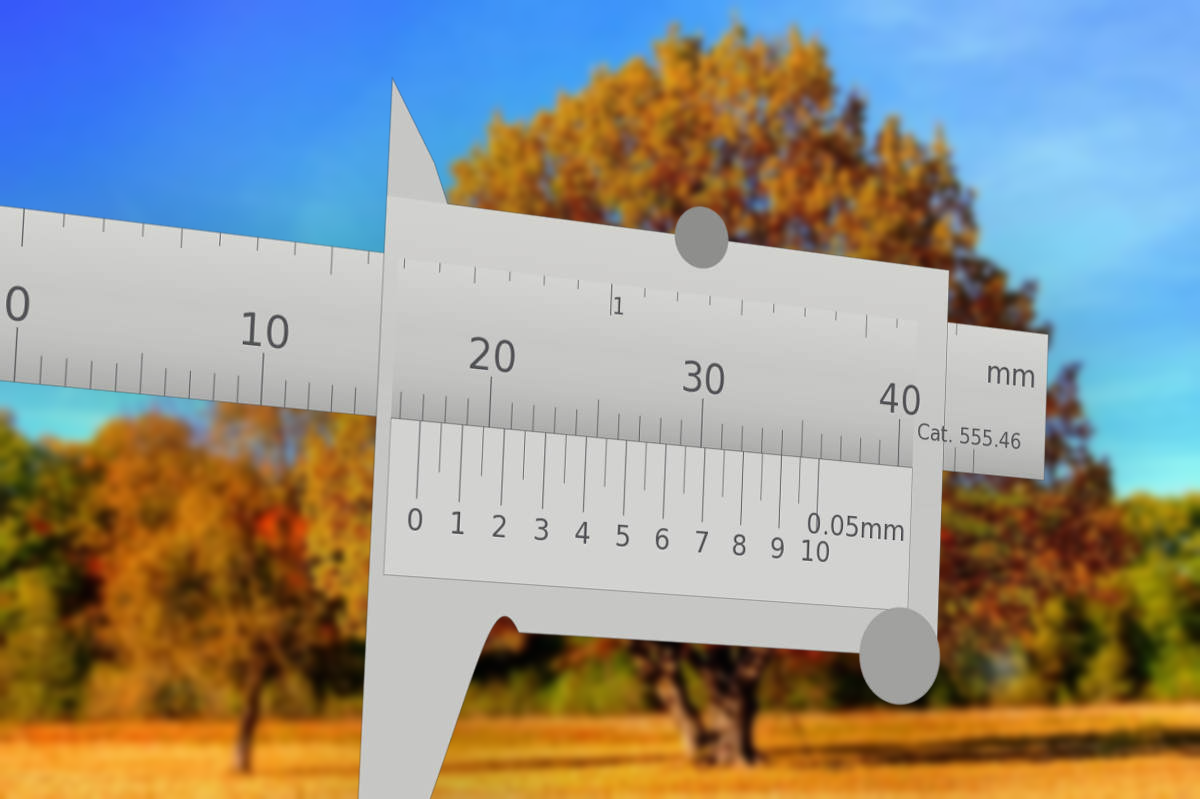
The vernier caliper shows 16.9 mm
